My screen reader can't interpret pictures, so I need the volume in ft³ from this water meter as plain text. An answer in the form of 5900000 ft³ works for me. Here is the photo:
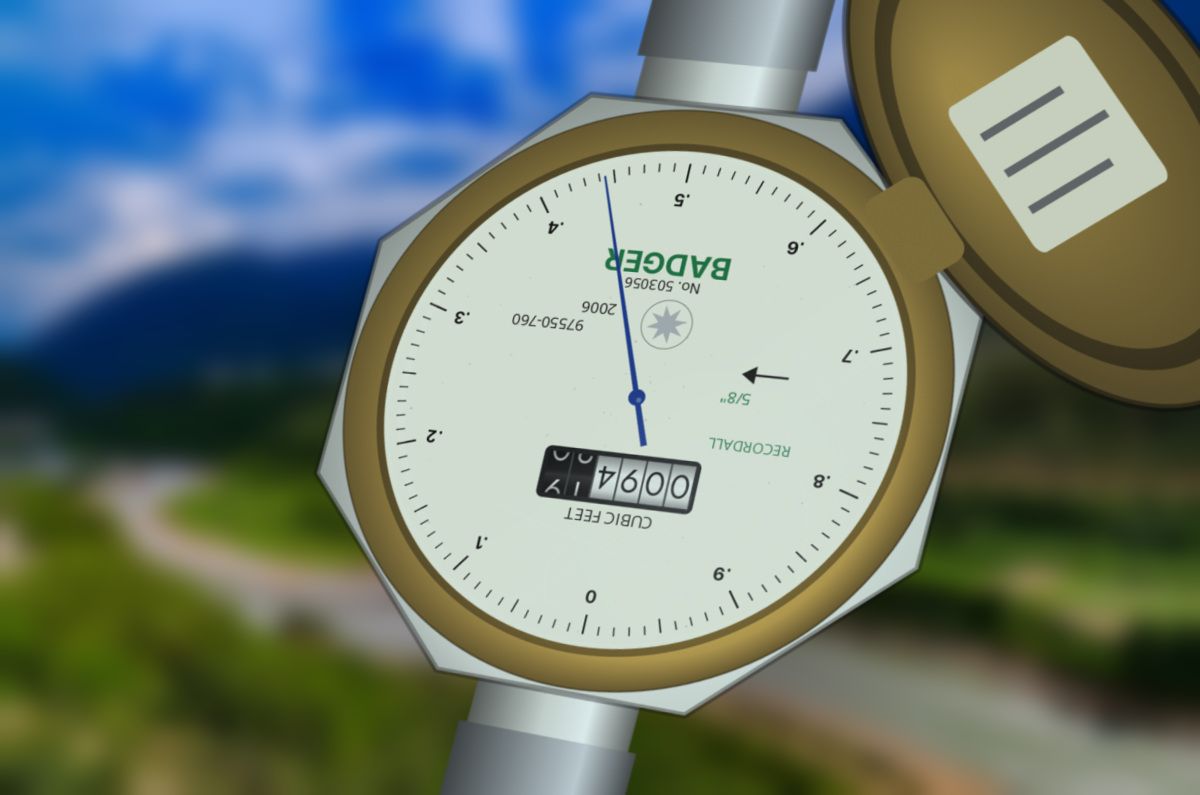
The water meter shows 9419.44 ft³
